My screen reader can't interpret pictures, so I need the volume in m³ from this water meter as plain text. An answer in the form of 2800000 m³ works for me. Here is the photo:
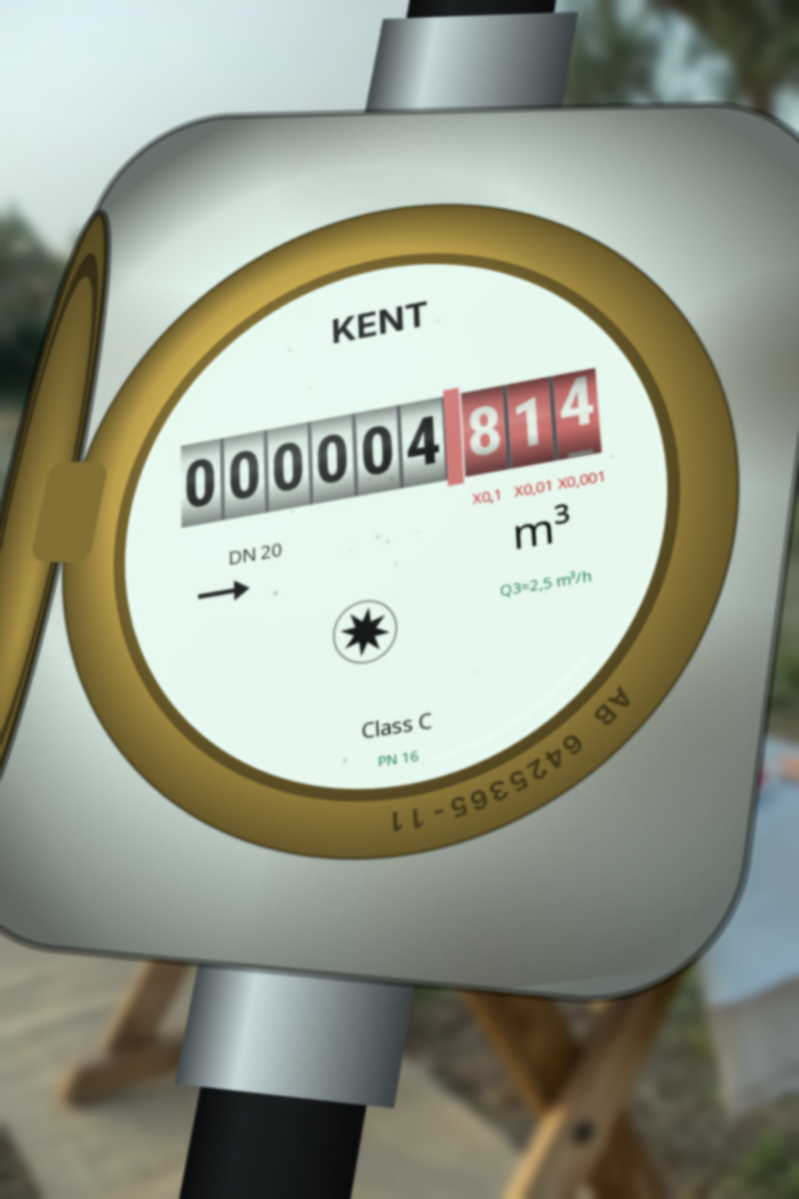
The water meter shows 4.814 m³
